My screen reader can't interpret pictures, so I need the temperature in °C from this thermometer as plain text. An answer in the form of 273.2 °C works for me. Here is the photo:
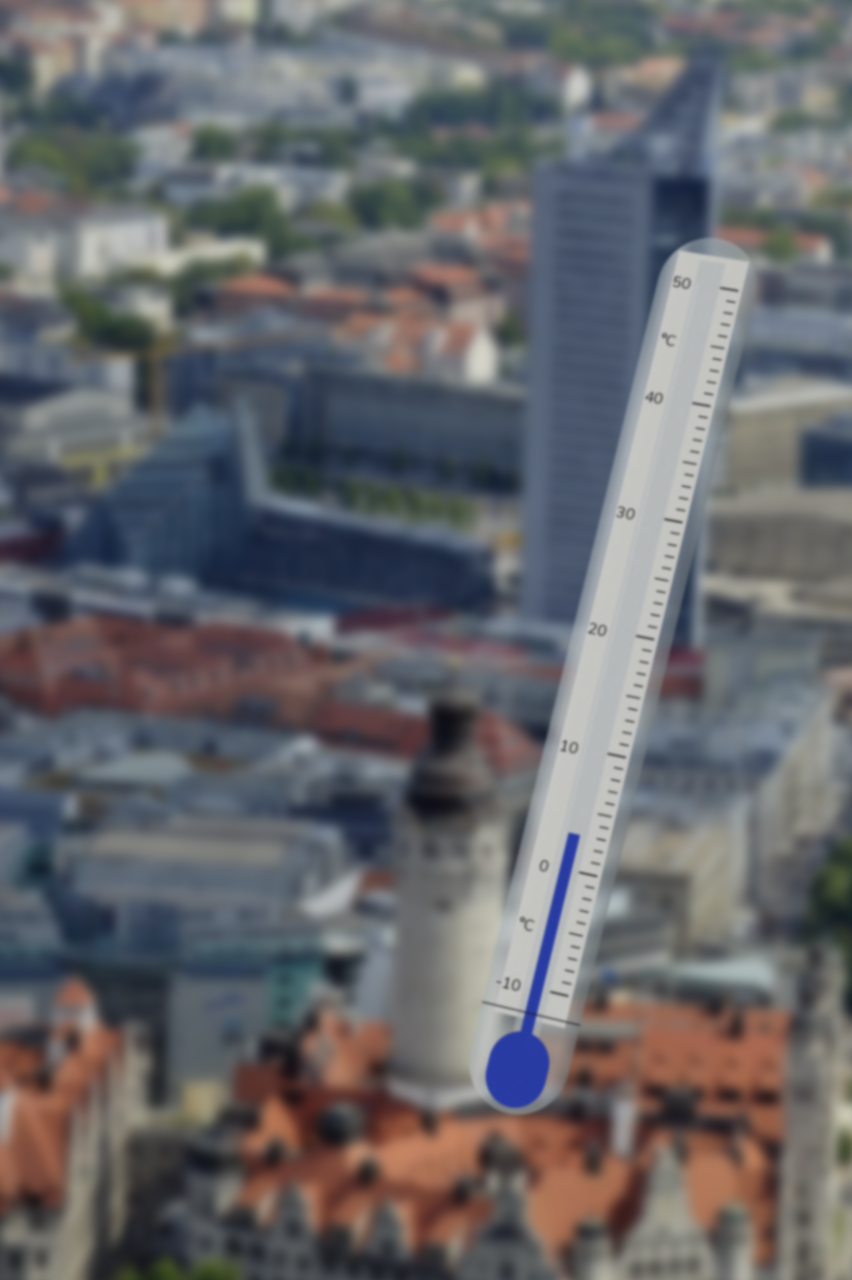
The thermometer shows 3 °C
